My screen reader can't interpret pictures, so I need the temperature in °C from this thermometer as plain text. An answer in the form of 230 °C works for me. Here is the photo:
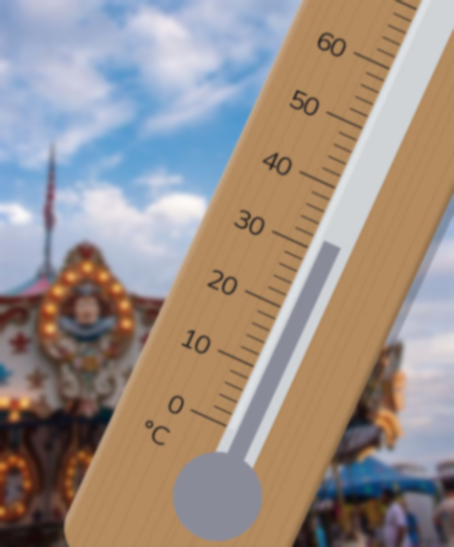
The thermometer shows 32 °C
